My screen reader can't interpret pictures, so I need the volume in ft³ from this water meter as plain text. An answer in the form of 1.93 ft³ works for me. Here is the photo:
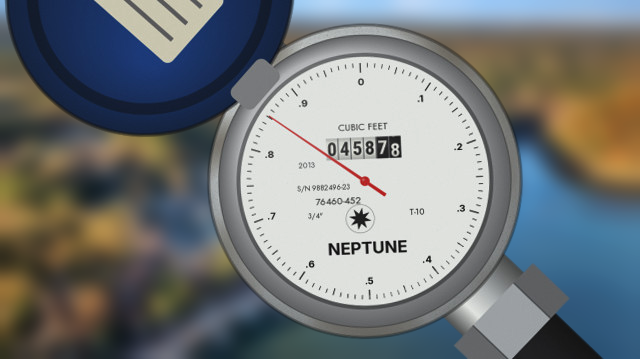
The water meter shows 45877.85 ft³
